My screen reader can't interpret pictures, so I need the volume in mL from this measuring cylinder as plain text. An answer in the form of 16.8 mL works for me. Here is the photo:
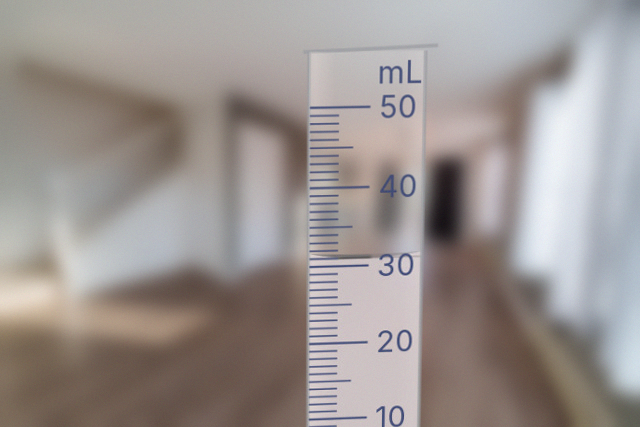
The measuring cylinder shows 31 mL
